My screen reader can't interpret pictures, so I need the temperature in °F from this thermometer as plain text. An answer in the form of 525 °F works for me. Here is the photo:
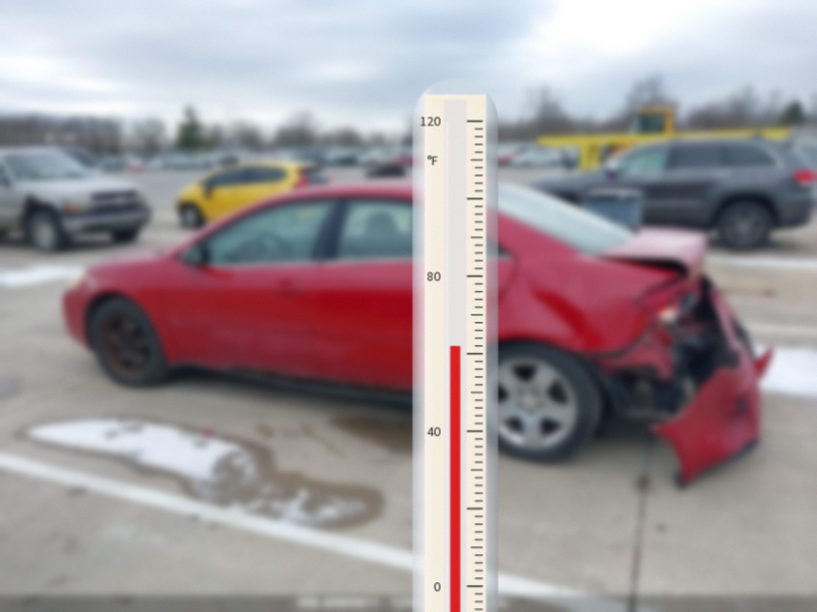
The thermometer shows 62 °F
